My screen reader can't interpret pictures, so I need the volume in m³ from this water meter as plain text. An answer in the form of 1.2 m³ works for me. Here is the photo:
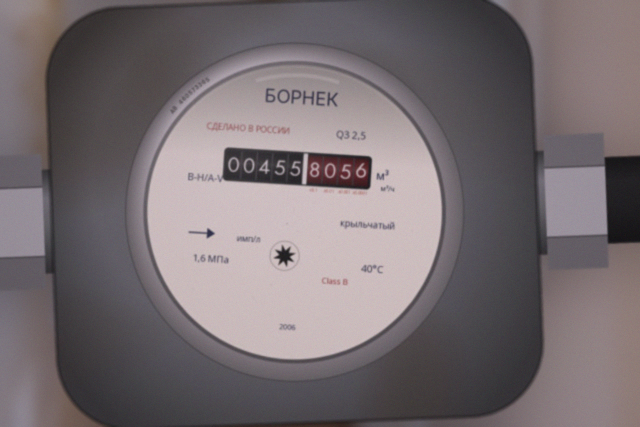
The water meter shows 455.8056 m³
